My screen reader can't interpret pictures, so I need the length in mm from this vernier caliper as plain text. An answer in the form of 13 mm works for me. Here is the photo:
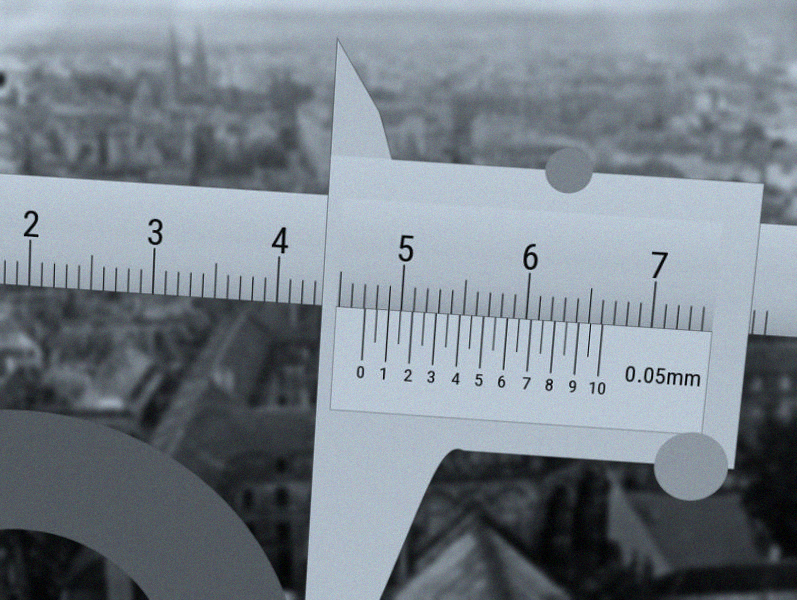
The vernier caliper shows 47.1 mm
